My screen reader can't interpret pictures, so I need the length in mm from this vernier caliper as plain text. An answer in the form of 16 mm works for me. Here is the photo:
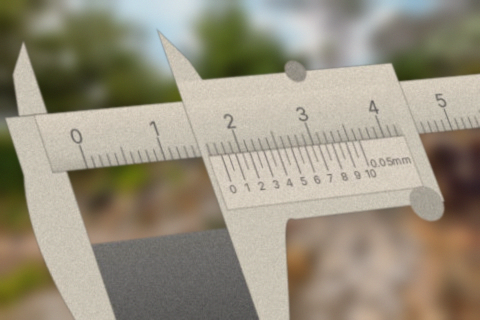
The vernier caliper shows 17.4 mm
